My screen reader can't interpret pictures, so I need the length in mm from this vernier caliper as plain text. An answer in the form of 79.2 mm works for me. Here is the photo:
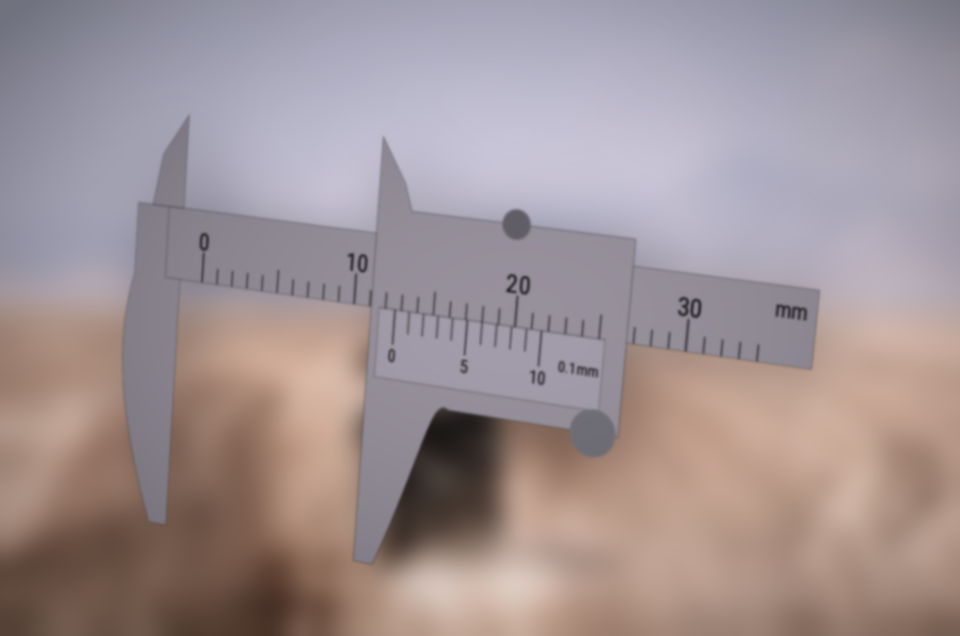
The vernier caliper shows 12.6 mm
